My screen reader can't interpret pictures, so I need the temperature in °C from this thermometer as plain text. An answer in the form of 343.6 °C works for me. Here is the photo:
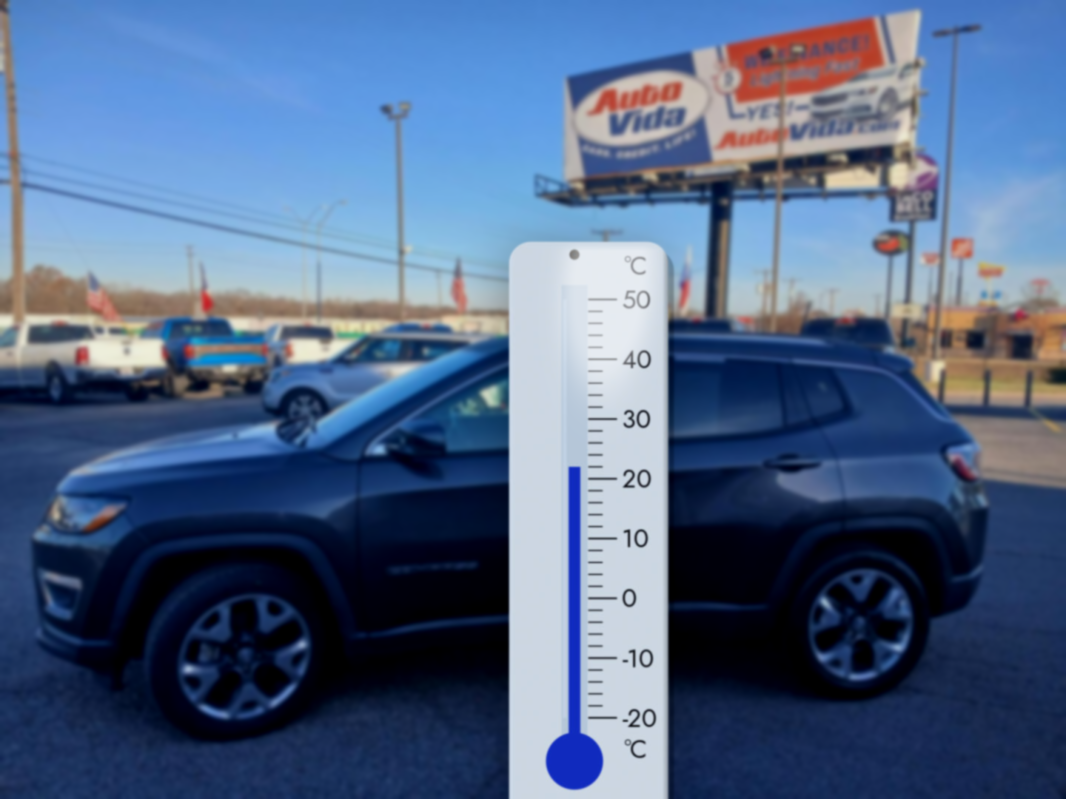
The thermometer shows 22 °C
